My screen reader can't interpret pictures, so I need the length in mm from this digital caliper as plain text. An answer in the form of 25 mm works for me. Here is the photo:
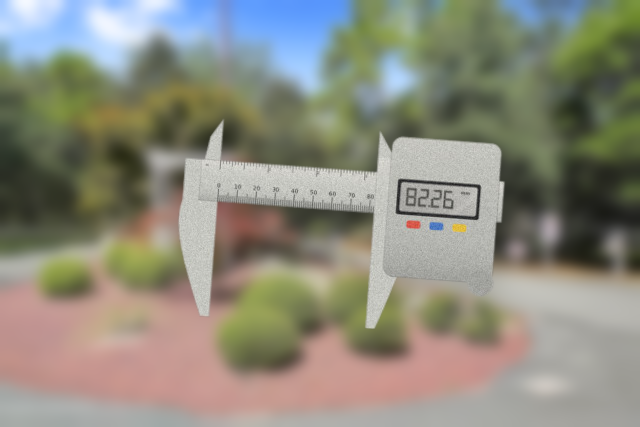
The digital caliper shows 82.26 mm
